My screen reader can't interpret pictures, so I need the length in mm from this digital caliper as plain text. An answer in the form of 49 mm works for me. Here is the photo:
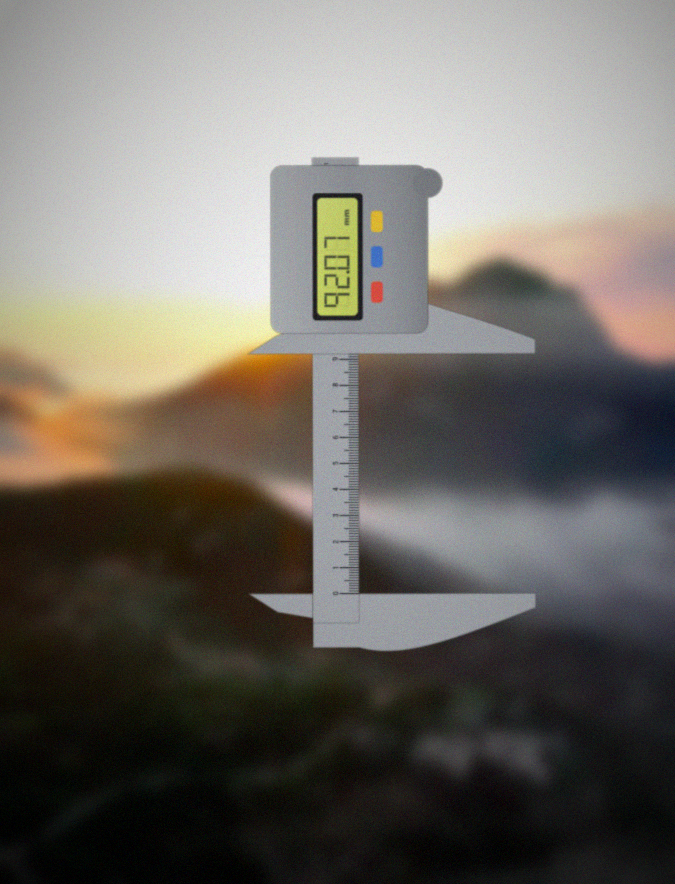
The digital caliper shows 92.07 mm
